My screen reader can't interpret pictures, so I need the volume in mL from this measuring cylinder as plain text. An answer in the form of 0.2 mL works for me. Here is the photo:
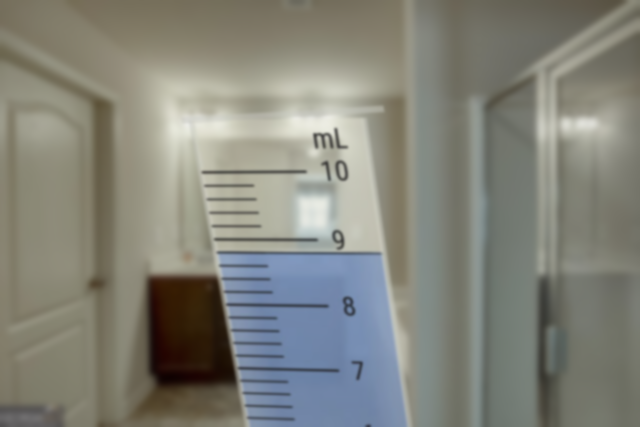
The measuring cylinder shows 8.8 mL
